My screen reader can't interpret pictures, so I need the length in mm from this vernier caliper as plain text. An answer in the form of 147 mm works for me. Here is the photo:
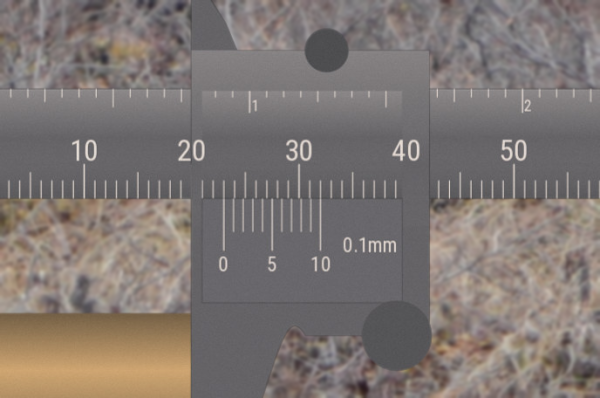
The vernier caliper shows 23.0 mm
